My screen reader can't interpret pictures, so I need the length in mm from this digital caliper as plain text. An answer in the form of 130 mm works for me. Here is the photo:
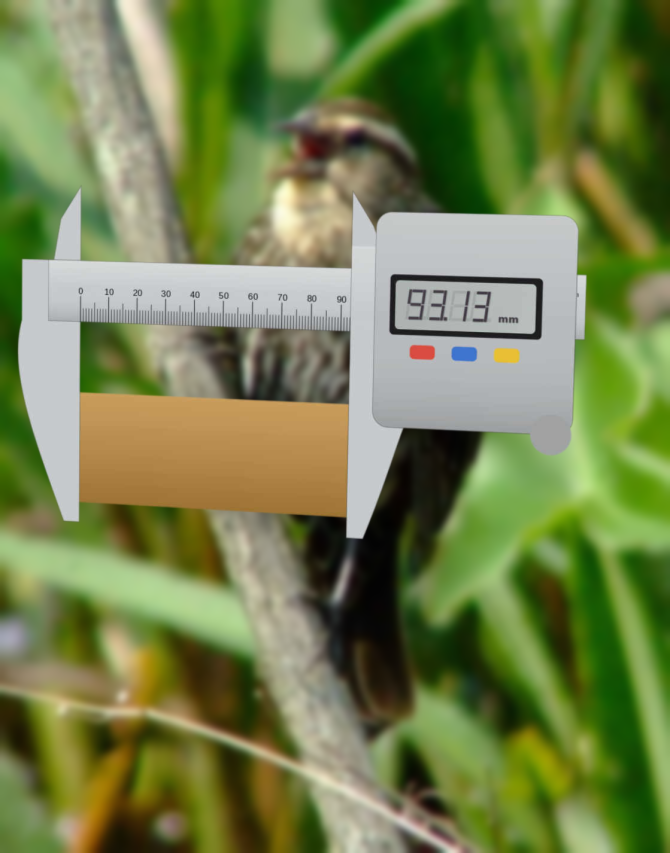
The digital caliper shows 93.13 mm
